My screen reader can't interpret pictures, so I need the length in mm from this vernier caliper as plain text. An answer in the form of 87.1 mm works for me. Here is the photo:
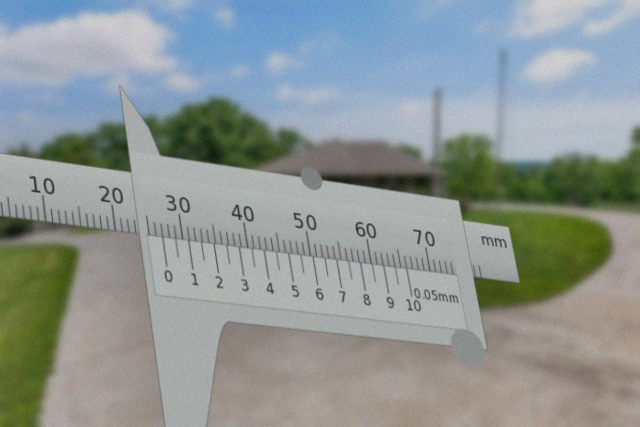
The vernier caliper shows 27.0 mm
